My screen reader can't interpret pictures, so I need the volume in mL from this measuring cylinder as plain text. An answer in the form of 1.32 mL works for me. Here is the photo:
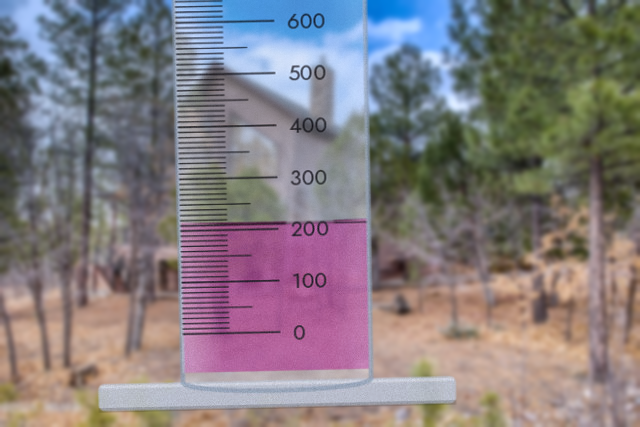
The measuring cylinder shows 210 mL
